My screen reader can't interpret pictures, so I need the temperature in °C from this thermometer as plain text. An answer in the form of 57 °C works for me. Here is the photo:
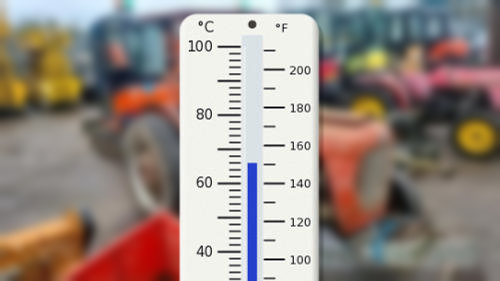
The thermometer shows 66 °C
